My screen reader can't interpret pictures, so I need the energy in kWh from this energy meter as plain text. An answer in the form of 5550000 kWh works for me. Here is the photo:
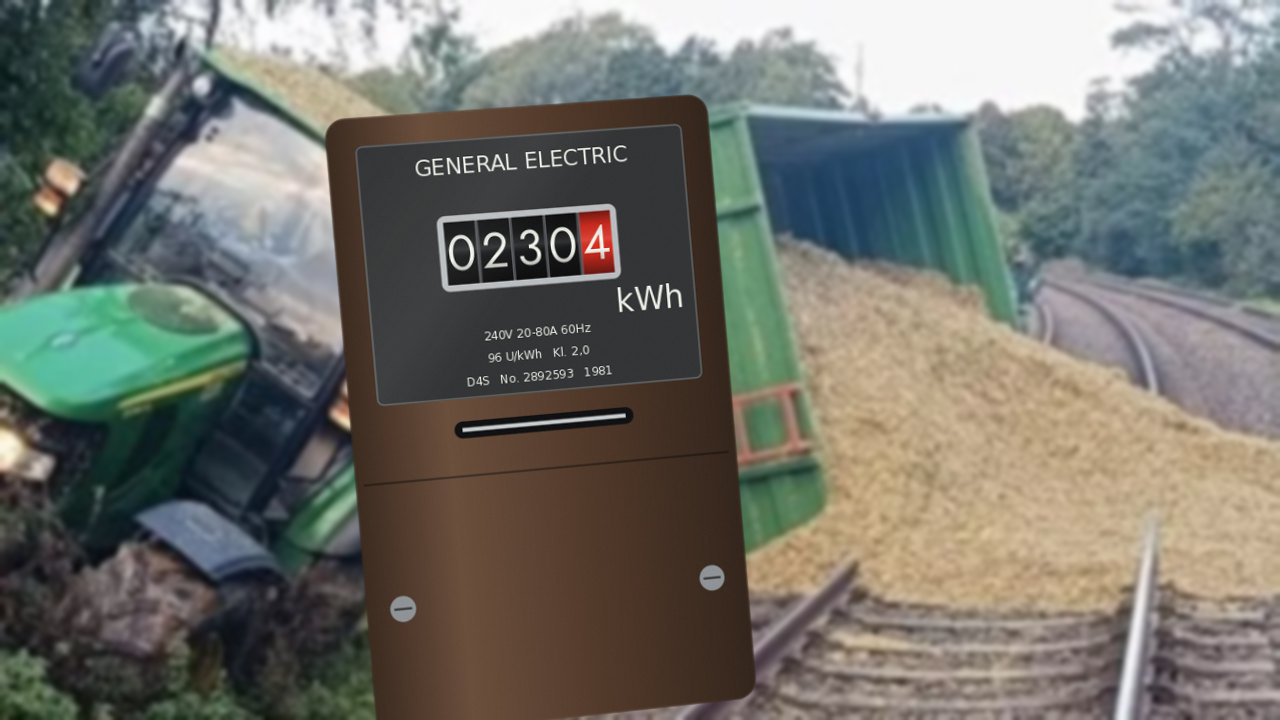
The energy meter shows 230.4 kWh
